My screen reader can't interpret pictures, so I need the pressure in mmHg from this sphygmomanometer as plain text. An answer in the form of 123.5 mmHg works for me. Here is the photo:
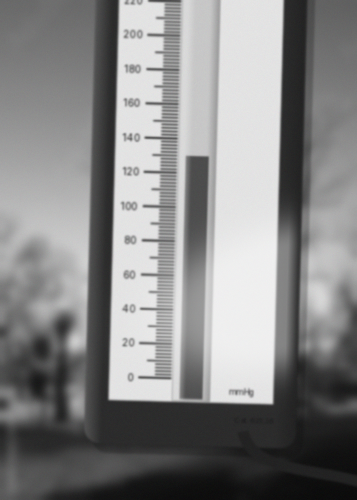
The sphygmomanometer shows 130 mmHg
